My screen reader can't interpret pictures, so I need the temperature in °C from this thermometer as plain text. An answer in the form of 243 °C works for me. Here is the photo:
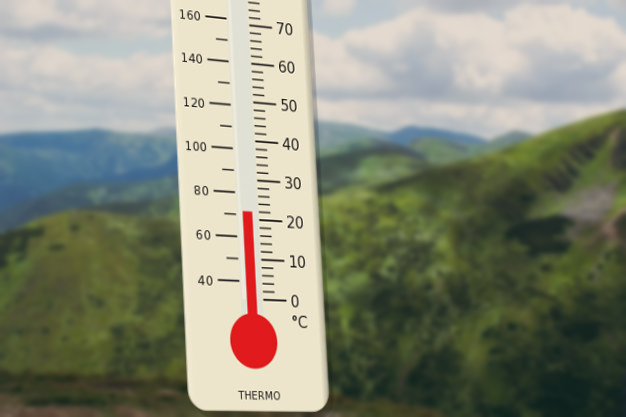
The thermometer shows 22 °C
